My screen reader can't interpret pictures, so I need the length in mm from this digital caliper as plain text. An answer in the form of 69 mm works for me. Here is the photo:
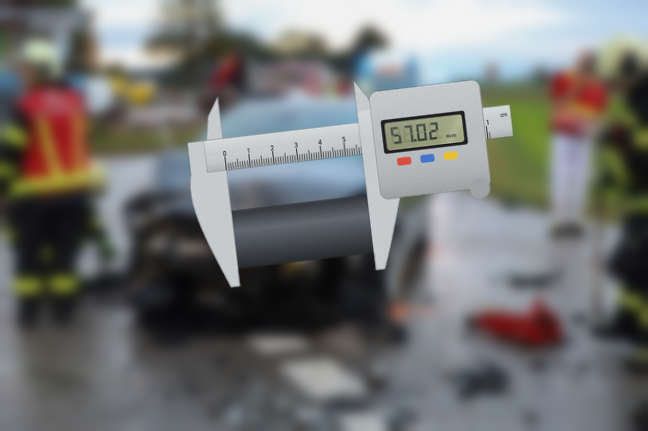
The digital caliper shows 57.02 mm
